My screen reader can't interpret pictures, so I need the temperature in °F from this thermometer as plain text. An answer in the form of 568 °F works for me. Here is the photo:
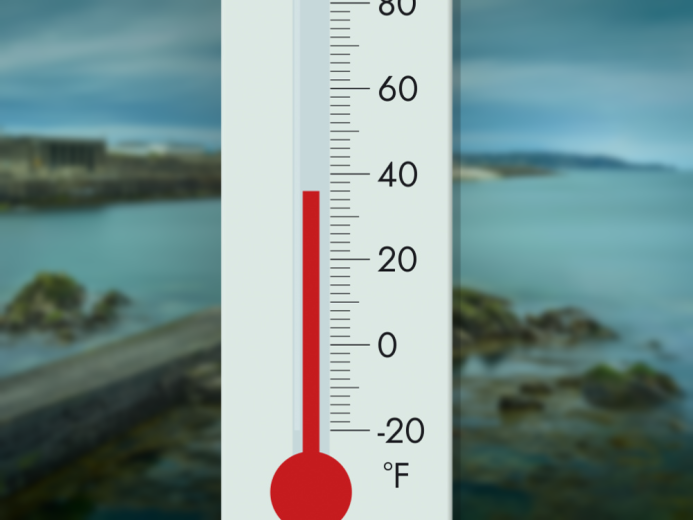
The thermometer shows 36 °F
